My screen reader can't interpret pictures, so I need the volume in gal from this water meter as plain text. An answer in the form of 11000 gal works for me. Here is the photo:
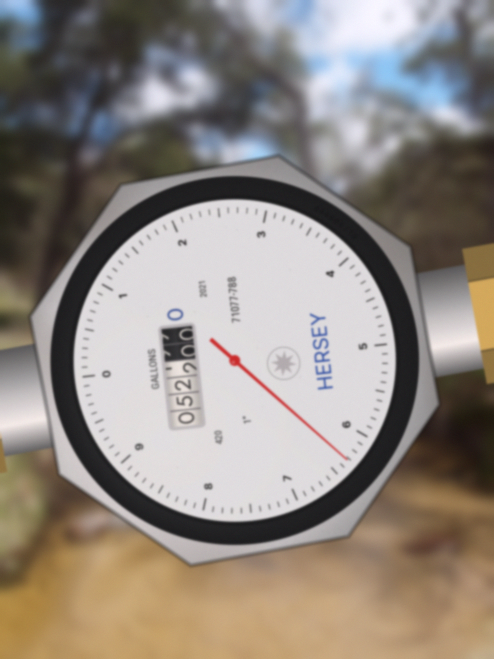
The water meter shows 521996.3 gal
